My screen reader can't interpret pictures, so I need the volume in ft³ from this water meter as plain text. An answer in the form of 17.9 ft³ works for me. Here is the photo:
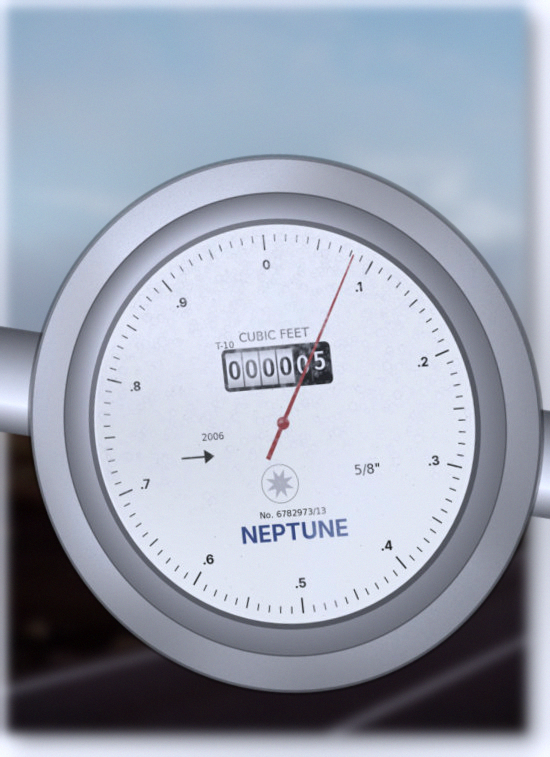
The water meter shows 5.08 ft³
